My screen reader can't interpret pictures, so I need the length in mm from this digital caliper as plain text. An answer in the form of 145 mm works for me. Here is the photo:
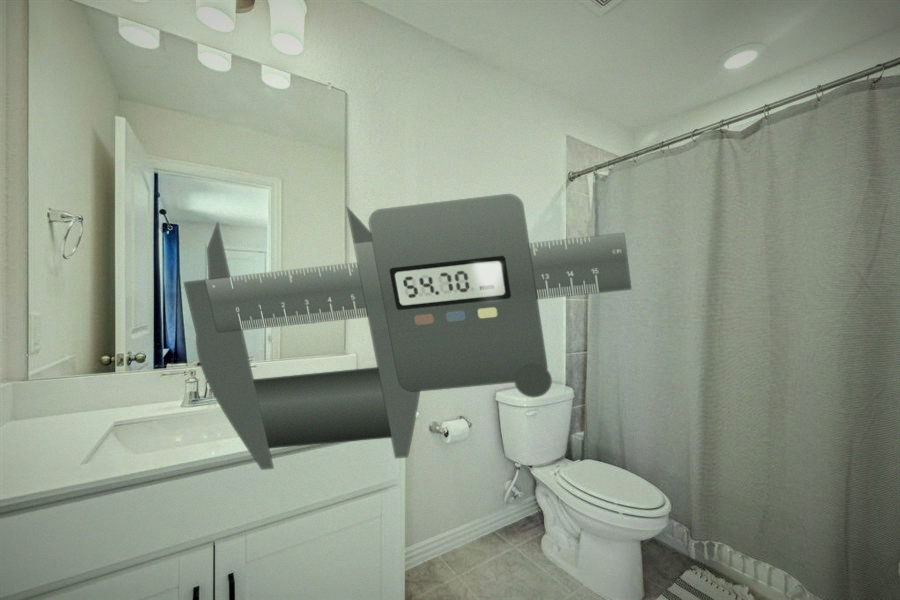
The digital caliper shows 54.70 mm
